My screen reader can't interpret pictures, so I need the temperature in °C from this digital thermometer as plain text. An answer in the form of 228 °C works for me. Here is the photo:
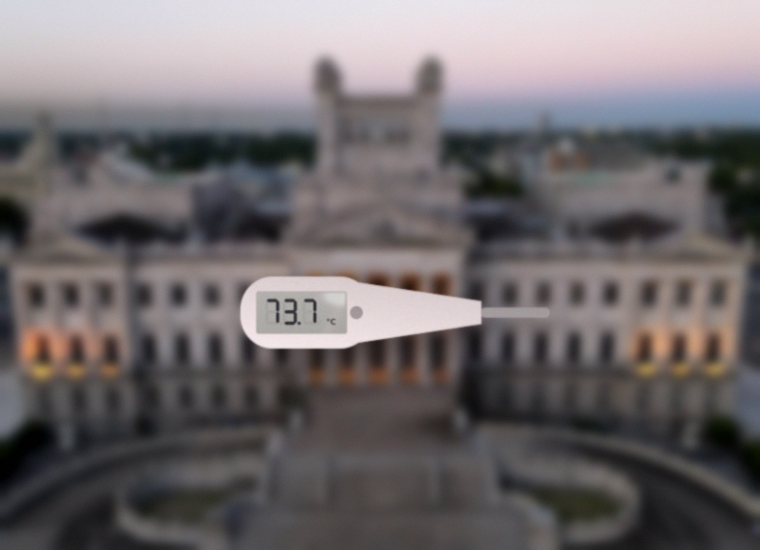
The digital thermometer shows 73.7 °C
